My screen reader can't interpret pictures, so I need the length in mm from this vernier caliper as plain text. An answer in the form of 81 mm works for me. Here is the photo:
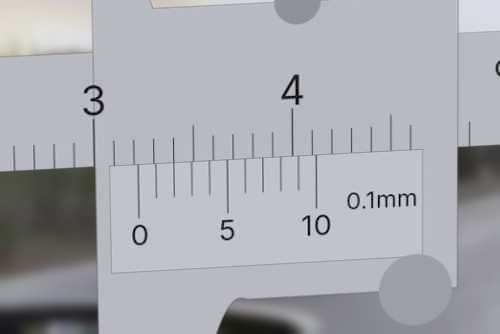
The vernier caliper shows 32.2 mm
